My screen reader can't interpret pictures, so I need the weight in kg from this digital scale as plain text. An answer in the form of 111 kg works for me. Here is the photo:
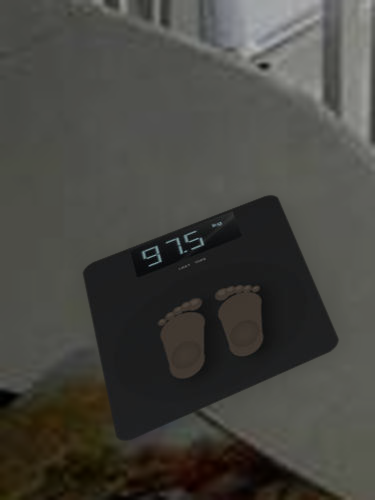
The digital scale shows 97.5 kg
